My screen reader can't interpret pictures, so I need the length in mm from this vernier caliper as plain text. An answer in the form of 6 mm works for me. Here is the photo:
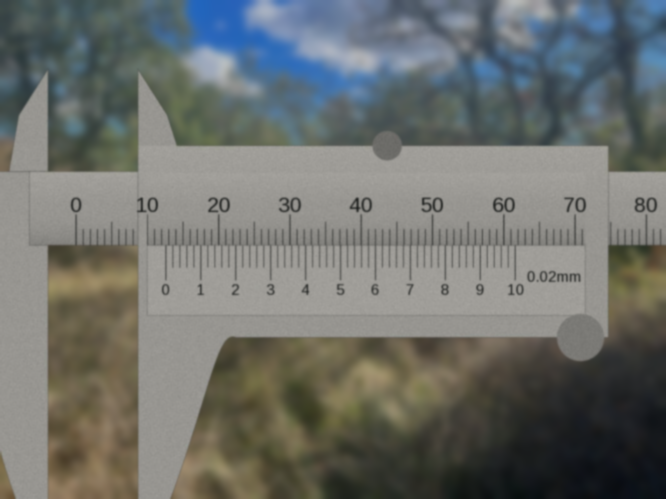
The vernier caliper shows 12.6 mm
